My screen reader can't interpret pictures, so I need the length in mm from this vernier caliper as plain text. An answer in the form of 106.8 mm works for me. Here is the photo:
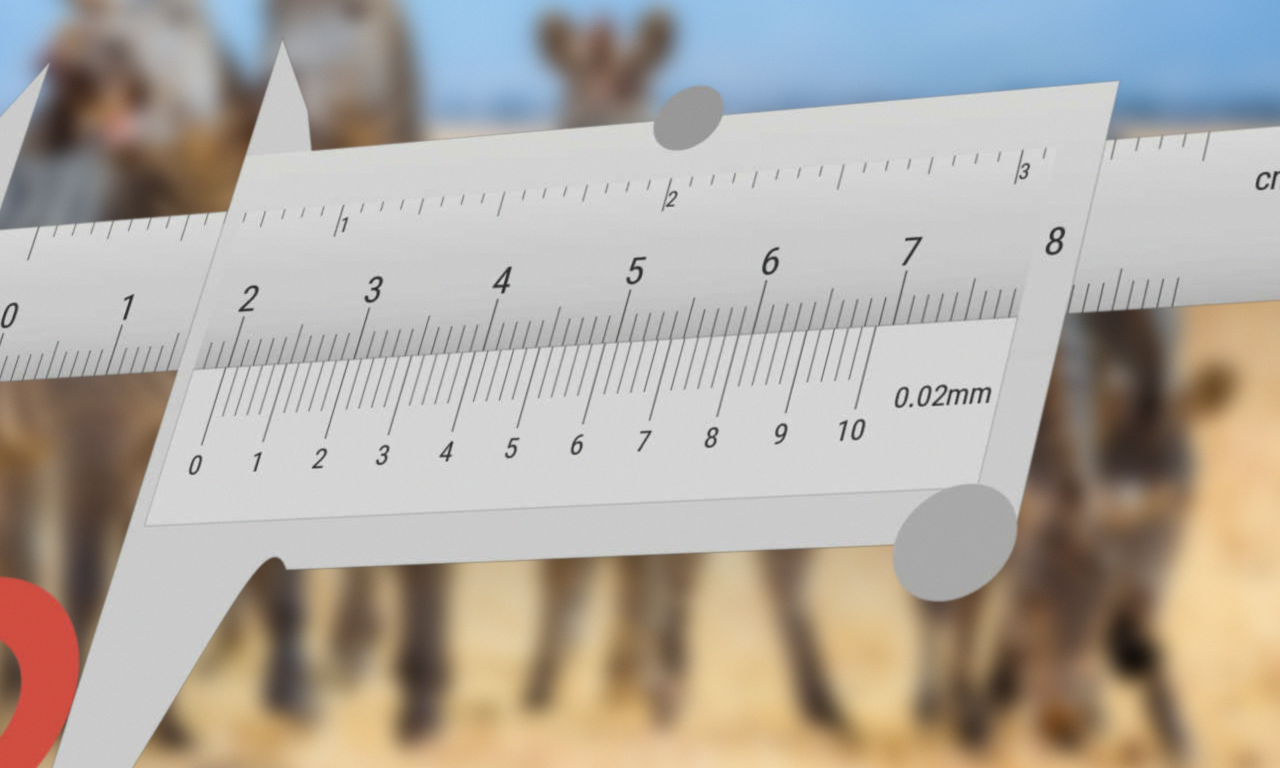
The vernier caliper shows 19.8 mm
